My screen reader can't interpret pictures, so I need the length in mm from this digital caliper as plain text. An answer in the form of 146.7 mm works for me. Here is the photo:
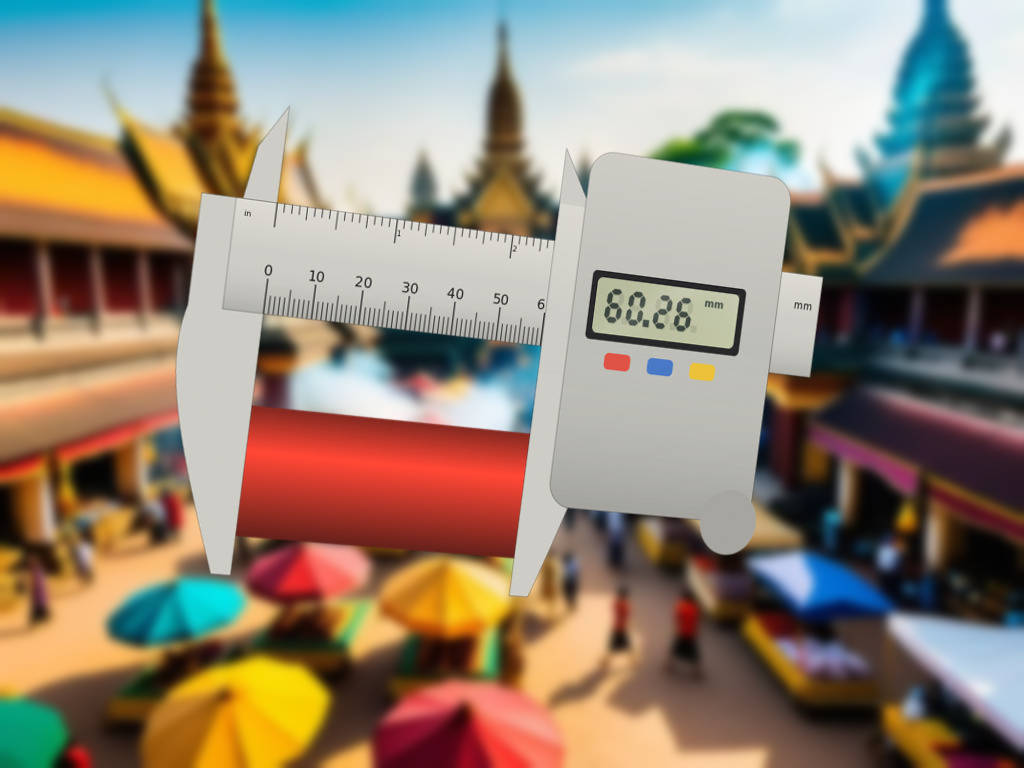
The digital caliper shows 60.26 mm
